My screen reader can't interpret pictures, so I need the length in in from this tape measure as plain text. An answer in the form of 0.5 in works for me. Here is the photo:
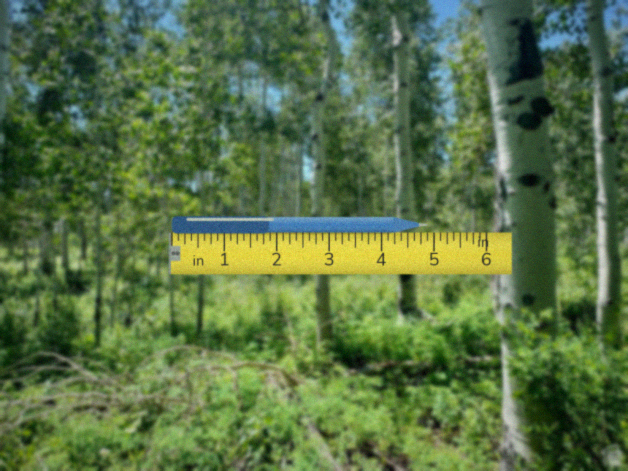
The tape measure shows 4.875 in
